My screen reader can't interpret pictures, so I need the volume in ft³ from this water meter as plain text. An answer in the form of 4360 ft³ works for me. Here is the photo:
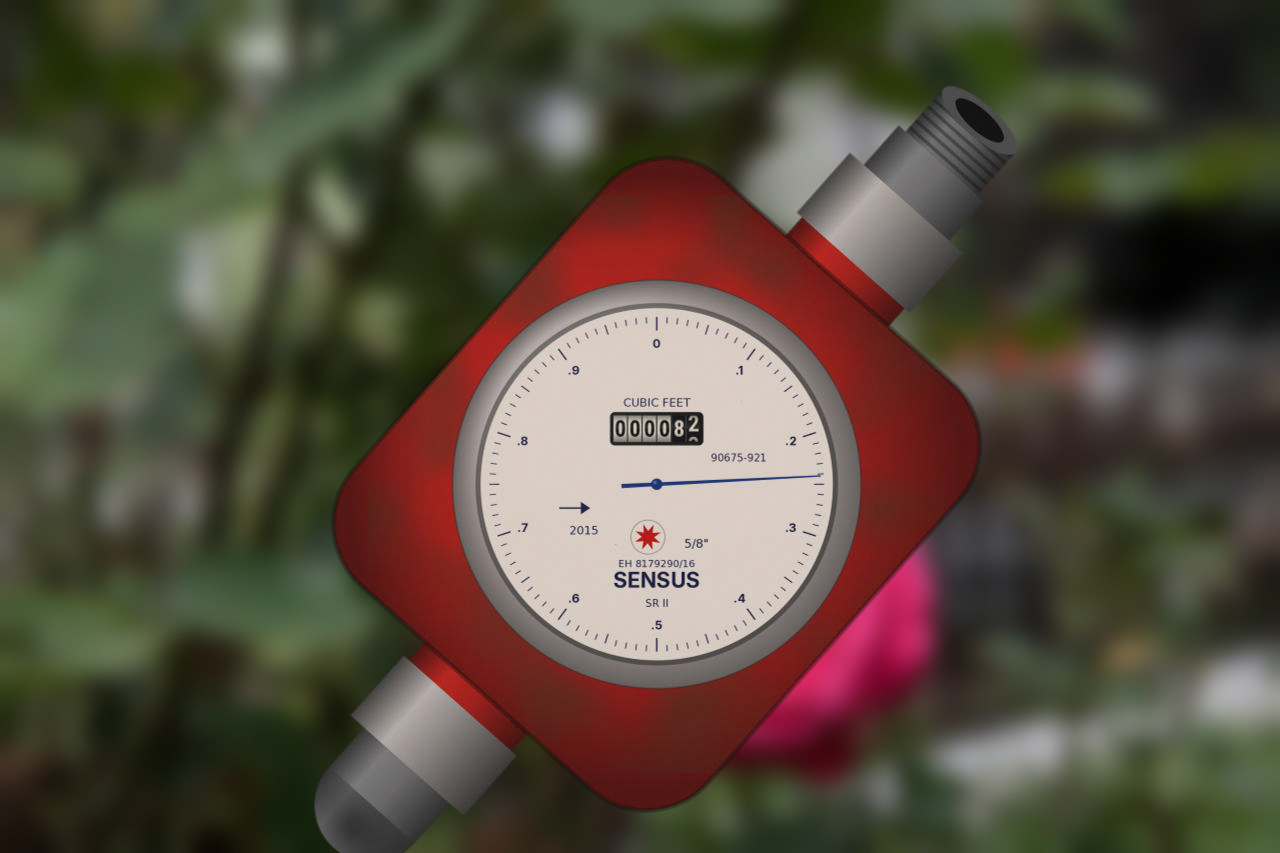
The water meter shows 82.24 ft³
